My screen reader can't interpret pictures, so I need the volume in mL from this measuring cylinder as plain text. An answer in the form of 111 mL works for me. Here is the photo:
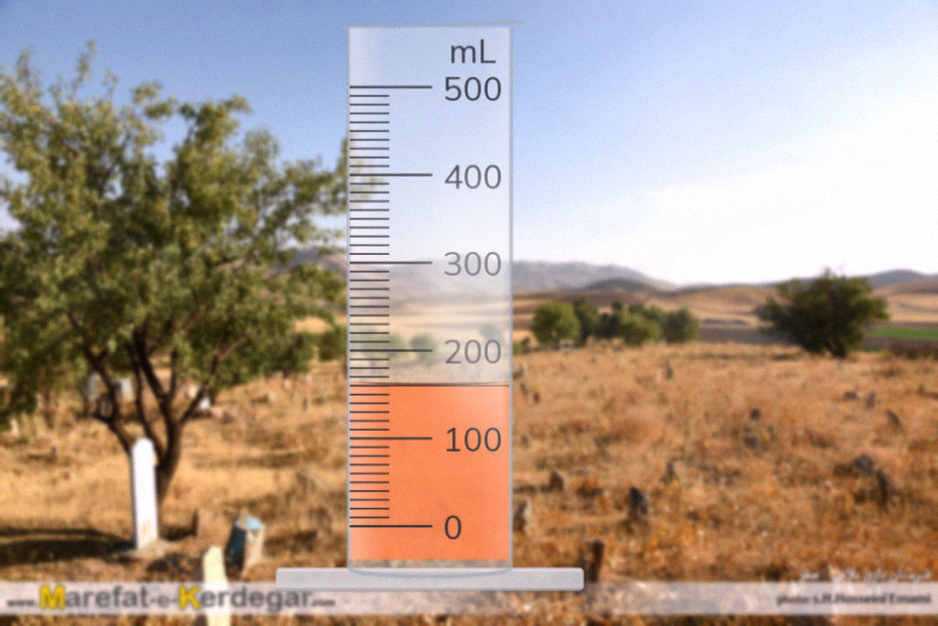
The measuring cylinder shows 160 mL
